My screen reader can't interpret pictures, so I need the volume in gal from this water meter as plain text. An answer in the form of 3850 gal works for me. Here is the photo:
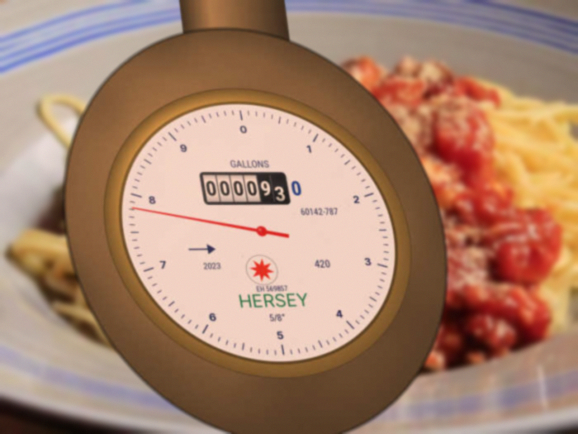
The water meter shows 927.8 gal
